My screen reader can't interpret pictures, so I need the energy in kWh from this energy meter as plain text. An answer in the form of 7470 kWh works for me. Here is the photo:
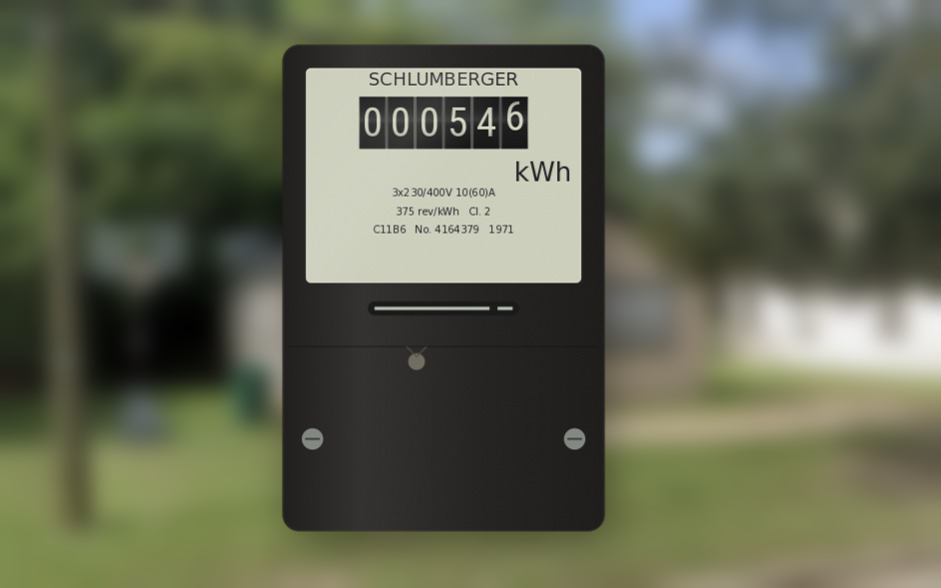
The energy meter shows 546 kWh
